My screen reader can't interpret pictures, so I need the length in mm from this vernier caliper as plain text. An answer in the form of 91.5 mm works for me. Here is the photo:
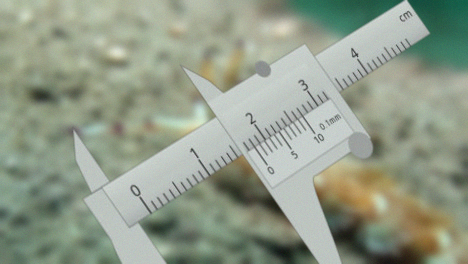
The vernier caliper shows 18.0 mm
